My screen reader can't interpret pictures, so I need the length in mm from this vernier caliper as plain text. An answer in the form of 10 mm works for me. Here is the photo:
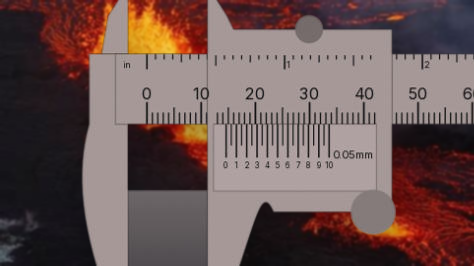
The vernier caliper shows 14.6 mm
